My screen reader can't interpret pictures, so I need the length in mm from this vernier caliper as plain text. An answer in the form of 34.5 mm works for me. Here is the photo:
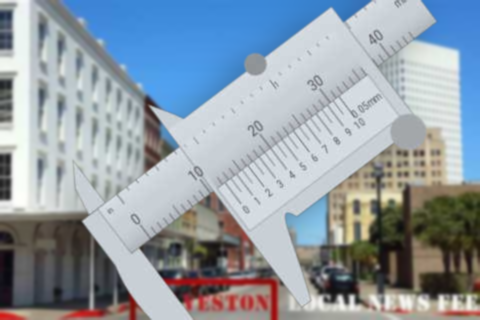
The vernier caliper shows 12.4 mm
